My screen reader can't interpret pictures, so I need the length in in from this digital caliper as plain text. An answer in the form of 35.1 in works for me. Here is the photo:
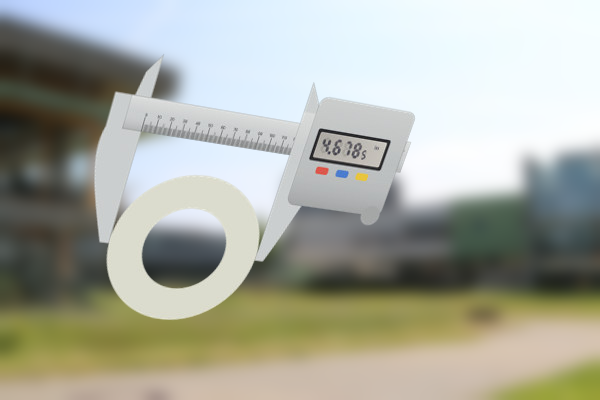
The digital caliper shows 4.6785 in
